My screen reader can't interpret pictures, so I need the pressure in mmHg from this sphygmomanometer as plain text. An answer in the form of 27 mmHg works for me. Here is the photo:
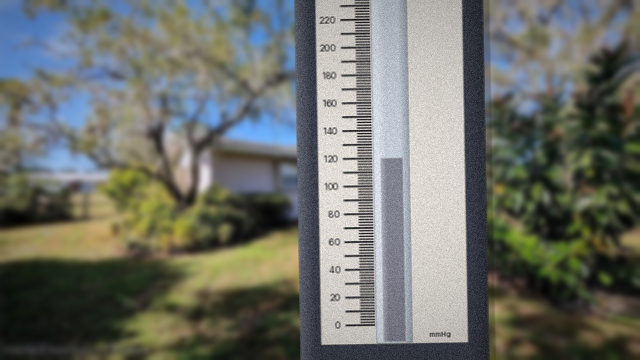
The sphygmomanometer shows 120 mmHg
